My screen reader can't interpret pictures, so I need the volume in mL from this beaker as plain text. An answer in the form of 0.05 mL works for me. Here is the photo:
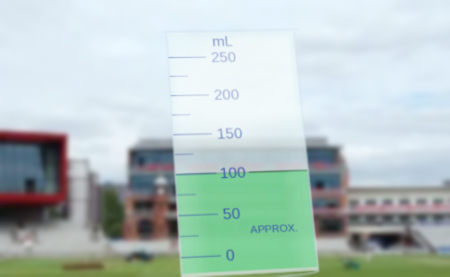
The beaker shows 100 mL
